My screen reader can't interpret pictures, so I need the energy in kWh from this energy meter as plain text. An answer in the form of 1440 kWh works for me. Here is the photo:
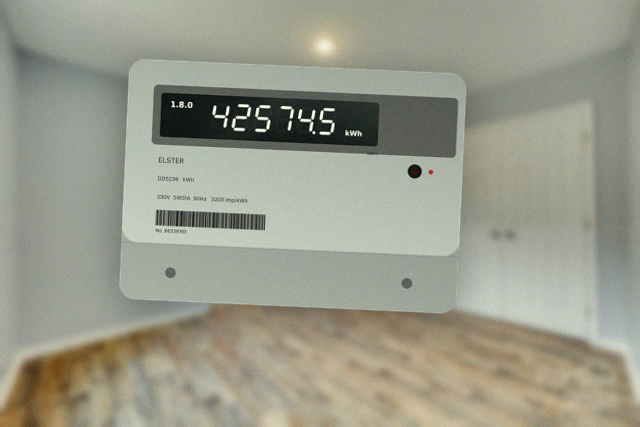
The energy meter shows 42574.5 kWh
